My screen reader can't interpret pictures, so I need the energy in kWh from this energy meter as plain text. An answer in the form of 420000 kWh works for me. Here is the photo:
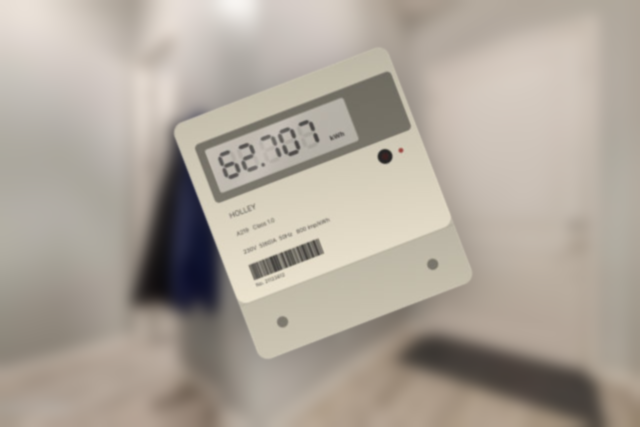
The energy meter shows 62.707 kWh
